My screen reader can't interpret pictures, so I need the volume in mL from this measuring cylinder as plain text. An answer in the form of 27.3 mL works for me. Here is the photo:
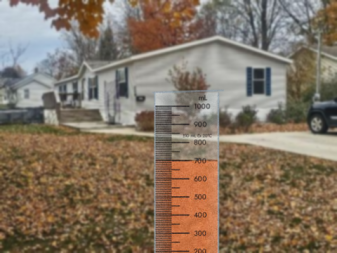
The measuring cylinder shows 700 mL
